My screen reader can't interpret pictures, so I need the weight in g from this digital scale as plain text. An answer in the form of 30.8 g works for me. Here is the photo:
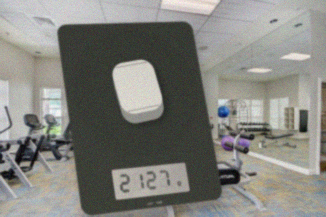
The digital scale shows 2127 g
